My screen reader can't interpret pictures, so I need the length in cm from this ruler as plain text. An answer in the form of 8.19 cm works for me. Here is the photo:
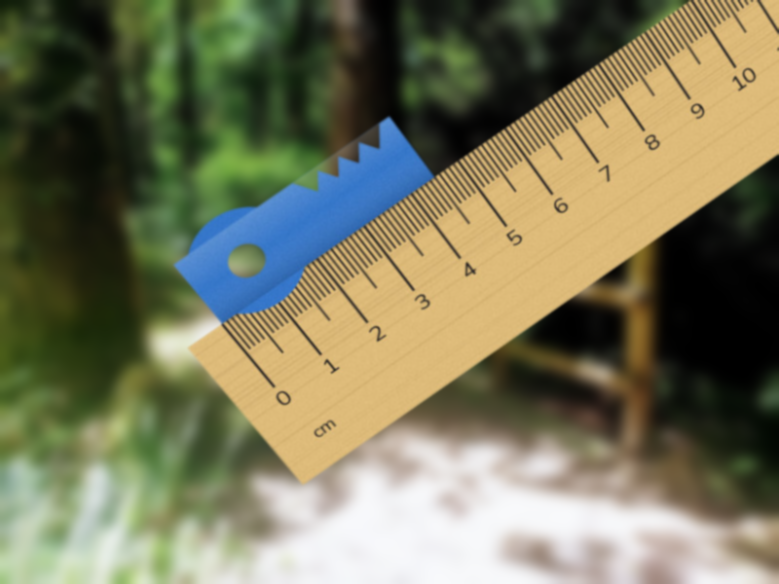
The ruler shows 4.5 cm
